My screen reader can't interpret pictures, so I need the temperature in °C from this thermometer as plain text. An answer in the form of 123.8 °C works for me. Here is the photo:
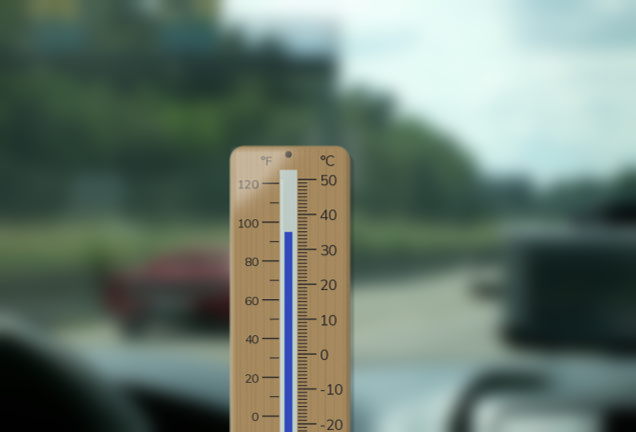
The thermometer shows 35 °C
